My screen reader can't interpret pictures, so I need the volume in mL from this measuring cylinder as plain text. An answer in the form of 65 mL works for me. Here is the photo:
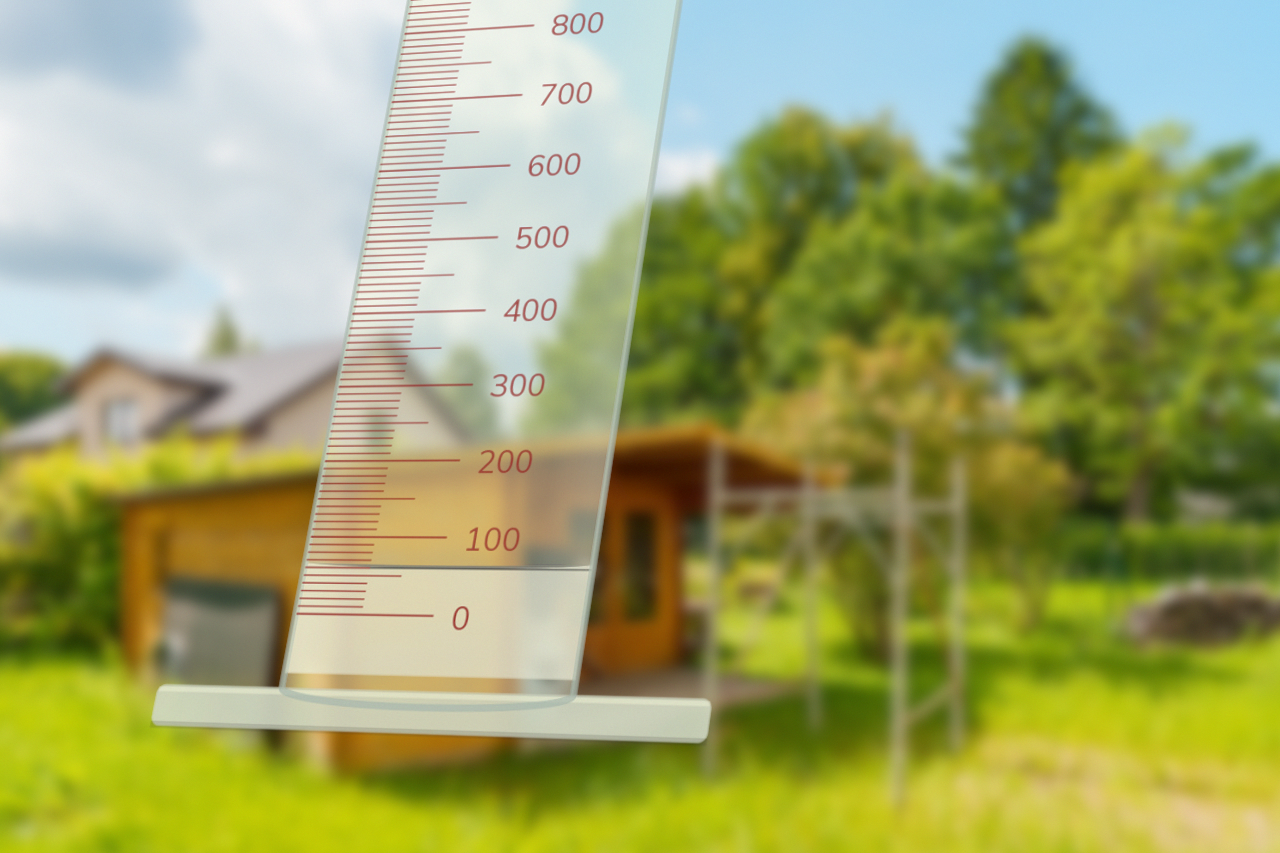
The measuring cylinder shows 60 mL
